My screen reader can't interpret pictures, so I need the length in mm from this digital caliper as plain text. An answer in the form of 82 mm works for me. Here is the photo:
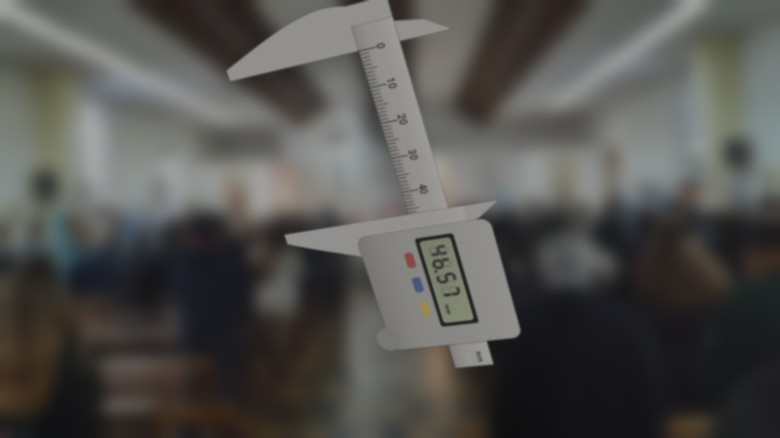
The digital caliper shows 46.57 mm
